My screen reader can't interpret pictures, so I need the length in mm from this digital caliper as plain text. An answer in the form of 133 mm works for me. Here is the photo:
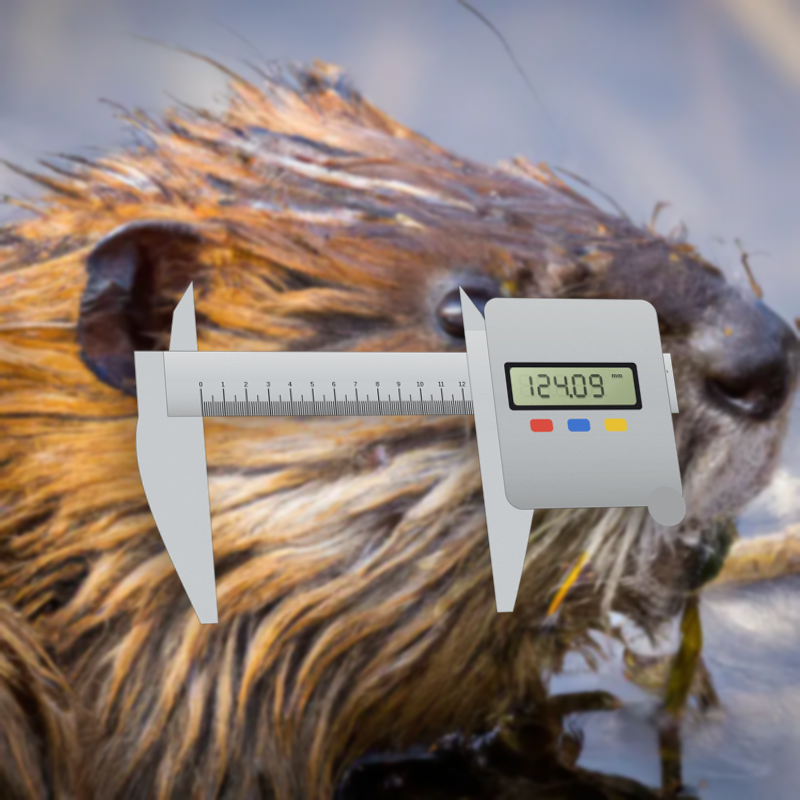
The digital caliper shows 124.09 mm
